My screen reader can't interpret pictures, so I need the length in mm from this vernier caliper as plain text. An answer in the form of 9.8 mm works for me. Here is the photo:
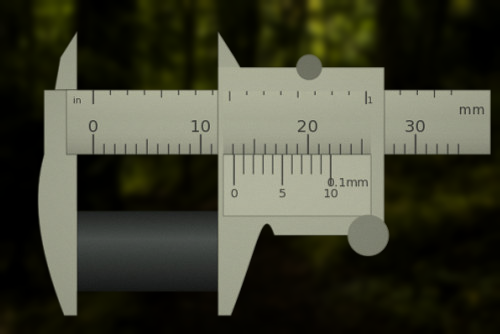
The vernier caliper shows 13.1 mm
